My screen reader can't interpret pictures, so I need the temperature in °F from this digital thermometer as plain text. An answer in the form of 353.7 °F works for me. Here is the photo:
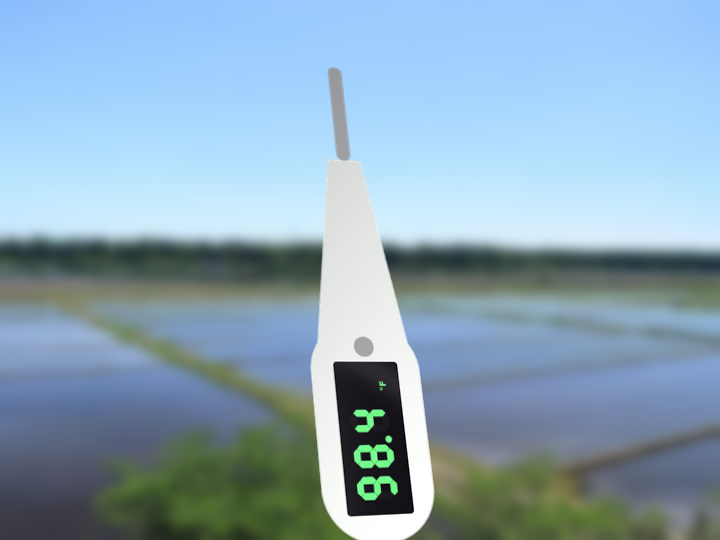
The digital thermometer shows 98.4 °F
